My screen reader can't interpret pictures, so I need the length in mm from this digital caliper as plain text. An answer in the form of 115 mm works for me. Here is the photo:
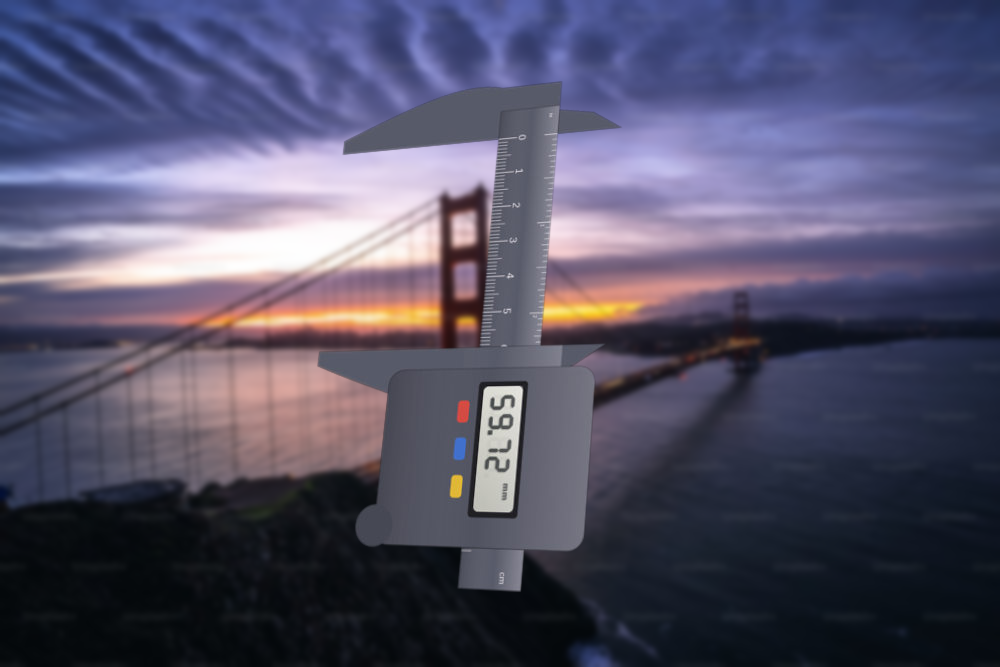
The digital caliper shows 59.72 mm
